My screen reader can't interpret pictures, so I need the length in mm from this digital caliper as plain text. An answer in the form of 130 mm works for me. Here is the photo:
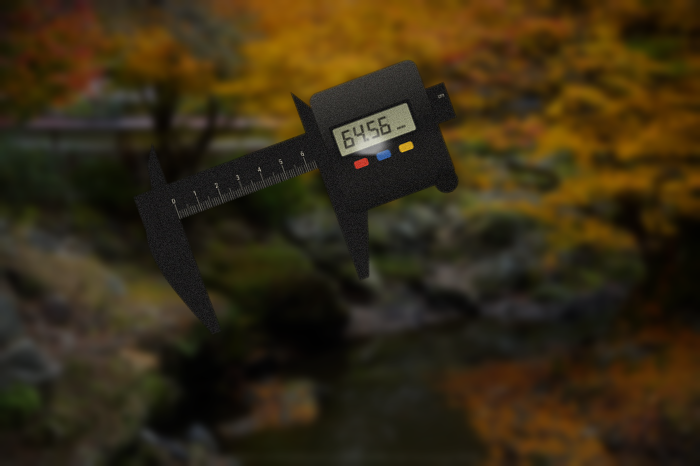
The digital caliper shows 64.56 mm
